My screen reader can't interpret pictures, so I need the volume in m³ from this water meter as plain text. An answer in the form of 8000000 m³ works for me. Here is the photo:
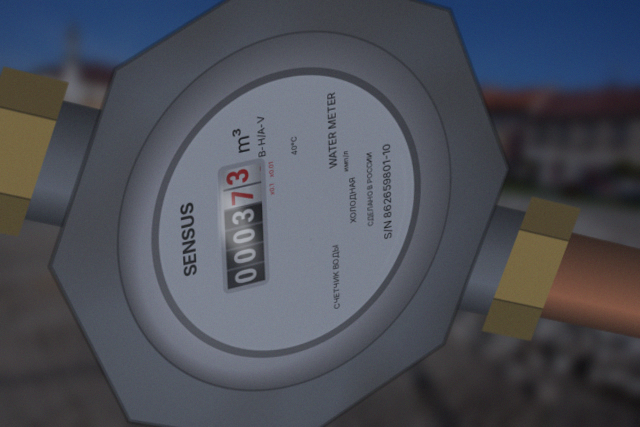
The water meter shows 3.73 m³
